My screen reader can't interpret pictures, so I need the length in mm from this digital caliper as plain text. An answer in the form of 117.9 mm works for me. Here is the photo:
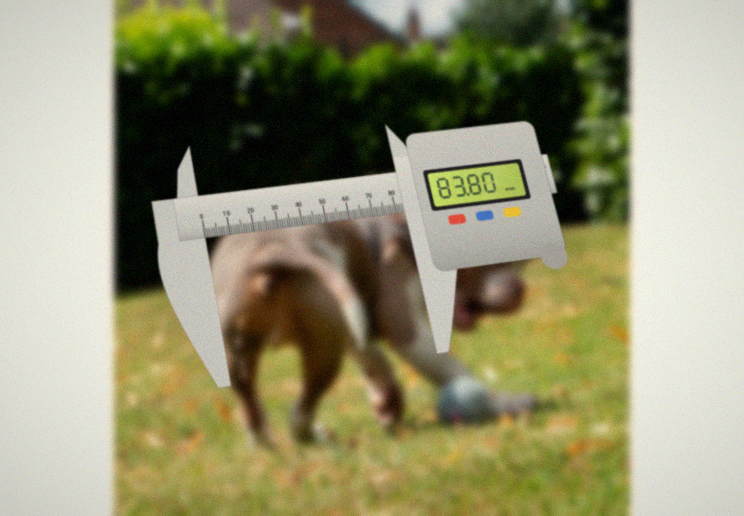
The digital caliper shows 83.80 mm
